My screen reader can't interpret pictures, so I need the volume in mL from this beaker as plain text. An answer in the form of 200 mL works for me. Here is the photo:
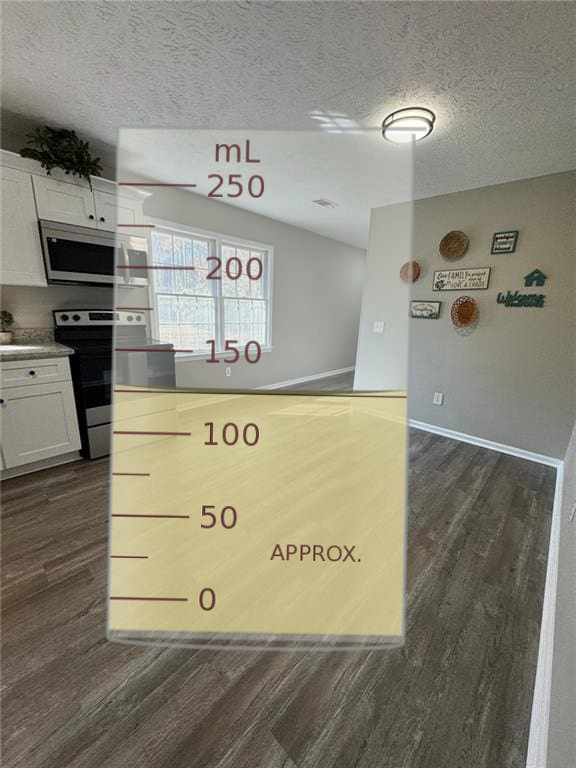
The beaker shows 125 mL
